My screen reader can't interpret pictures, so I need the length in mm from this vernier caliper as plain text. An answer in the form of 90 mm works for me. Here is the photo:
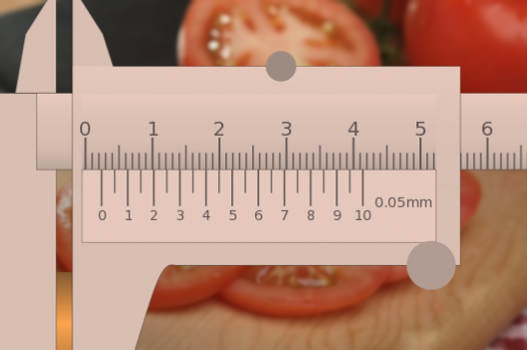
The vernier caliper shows 2.4 mm
